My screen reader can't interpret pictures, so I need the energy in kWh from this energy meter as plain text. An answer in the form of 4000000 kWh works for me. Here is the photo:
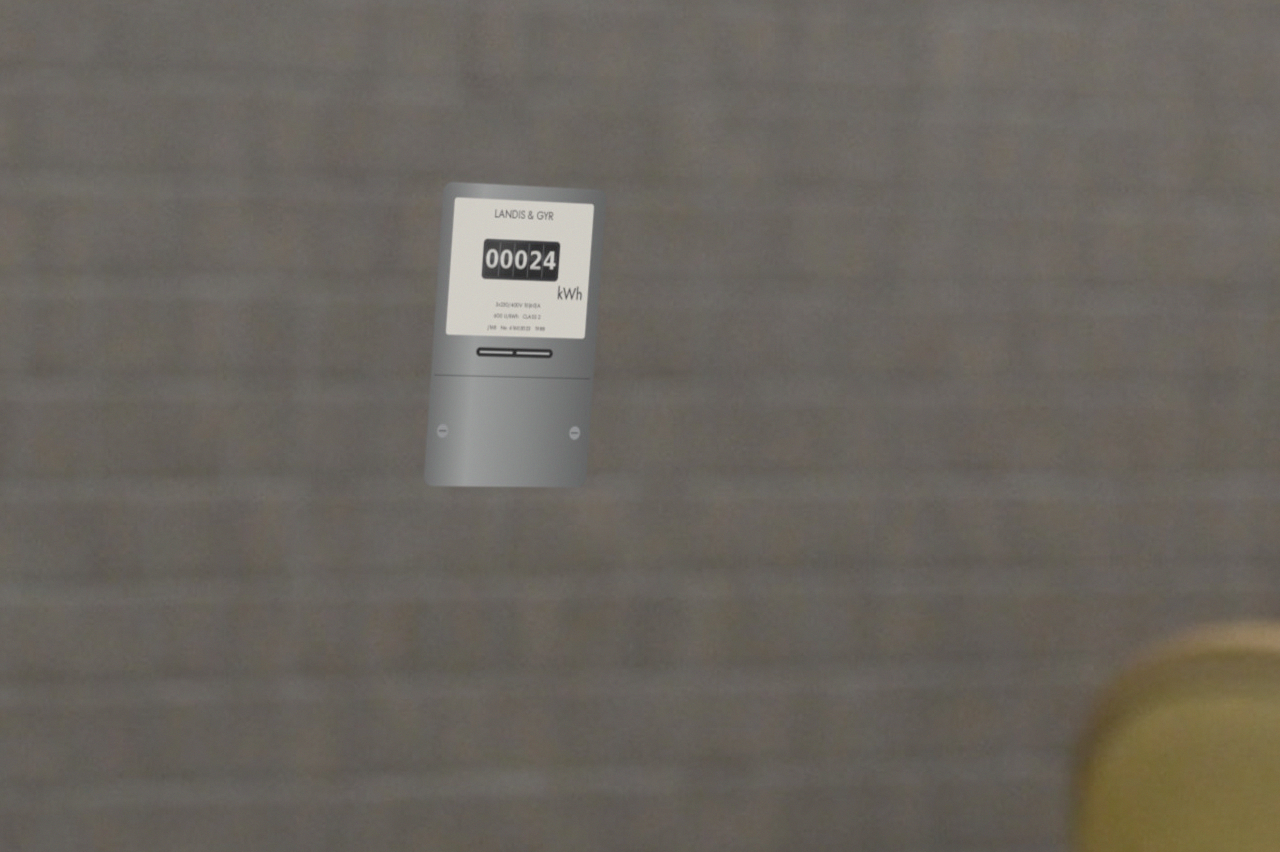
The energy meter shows 24 kWh
